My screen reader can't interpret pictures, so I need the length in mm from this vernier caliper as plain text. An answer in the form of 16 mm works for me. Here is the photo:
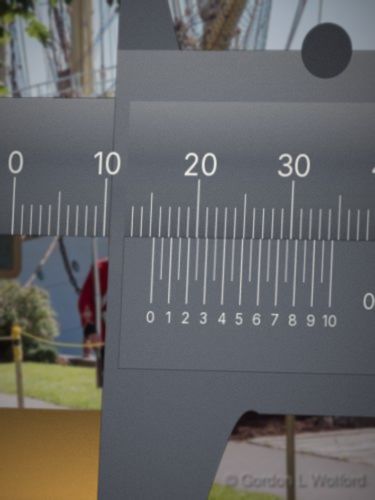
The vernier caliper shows 15.4 mm
